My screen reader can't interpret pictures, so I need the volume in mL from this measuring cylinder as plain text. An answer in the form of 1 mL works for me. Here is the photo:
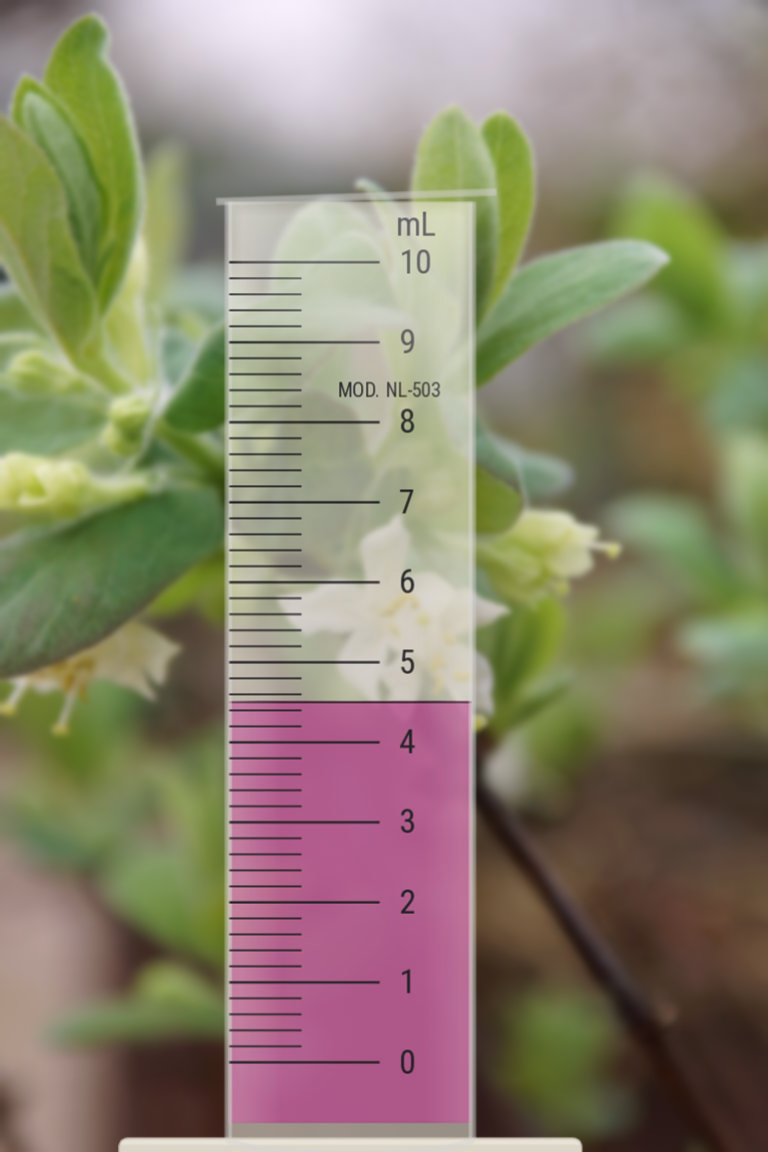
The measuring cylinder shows 4.5 mL
